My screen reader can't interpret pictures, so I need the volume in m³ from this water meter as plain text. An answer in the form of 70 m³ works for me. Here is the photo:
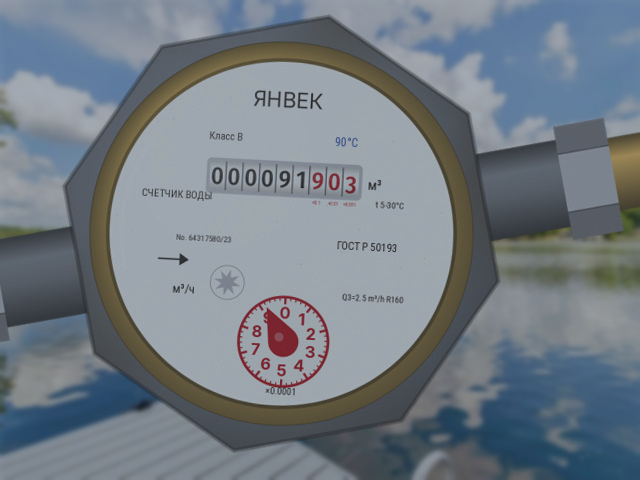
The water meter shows 91.9029 m³
